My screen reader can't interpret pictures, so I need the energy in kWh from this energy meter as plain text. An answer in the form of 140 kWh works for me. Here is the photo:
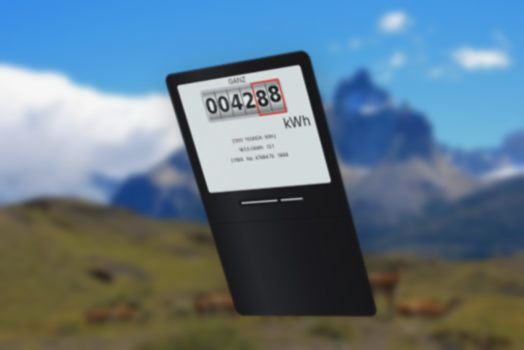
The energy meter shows 42.88 kWh
